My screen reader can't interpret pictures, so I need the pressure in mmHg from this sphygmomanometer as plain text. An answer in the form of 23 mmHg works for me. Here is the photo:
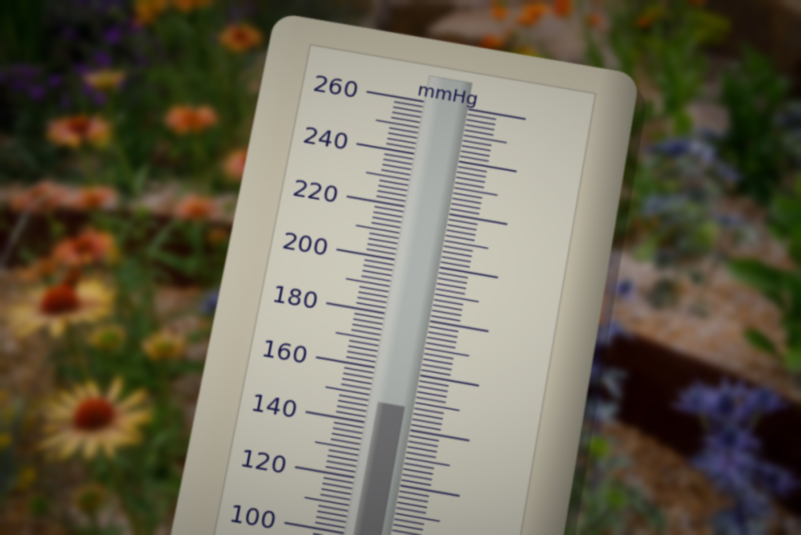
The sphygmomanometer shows 148 mmHg
